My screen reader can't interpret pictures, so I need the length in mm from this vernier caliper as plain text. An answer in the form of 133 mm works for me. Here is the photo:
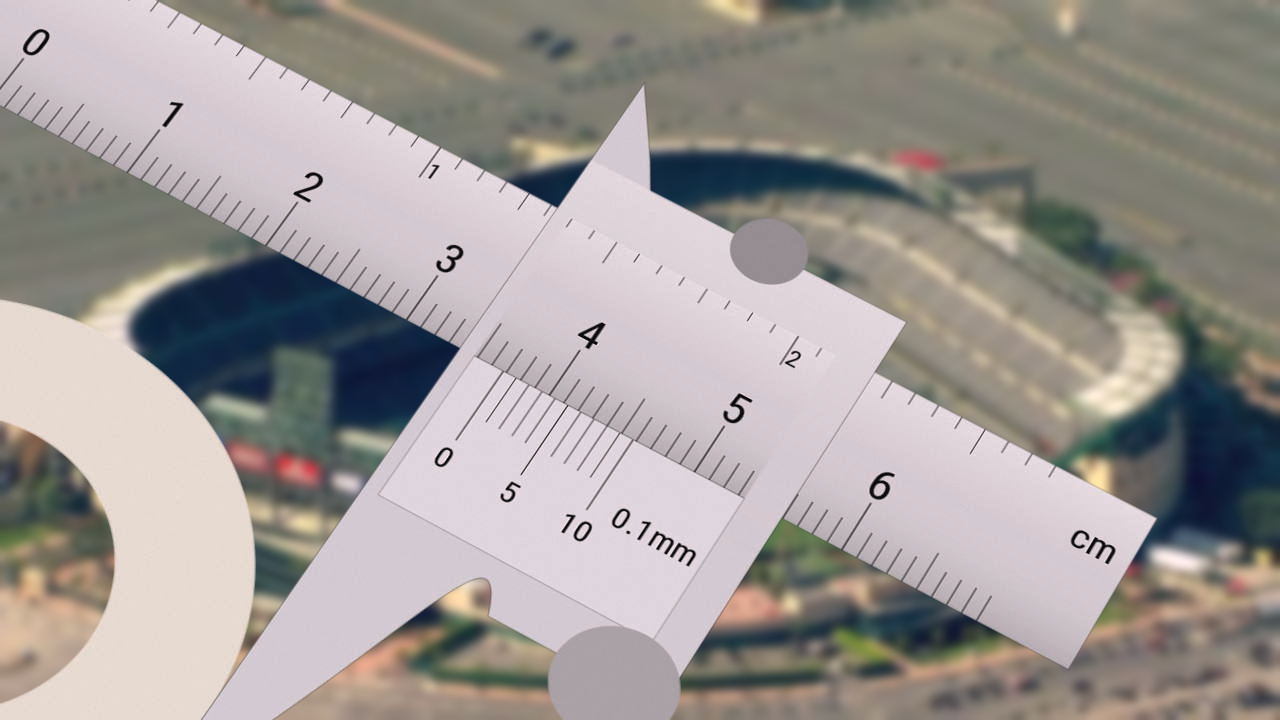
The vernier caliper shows 36.8 mm
